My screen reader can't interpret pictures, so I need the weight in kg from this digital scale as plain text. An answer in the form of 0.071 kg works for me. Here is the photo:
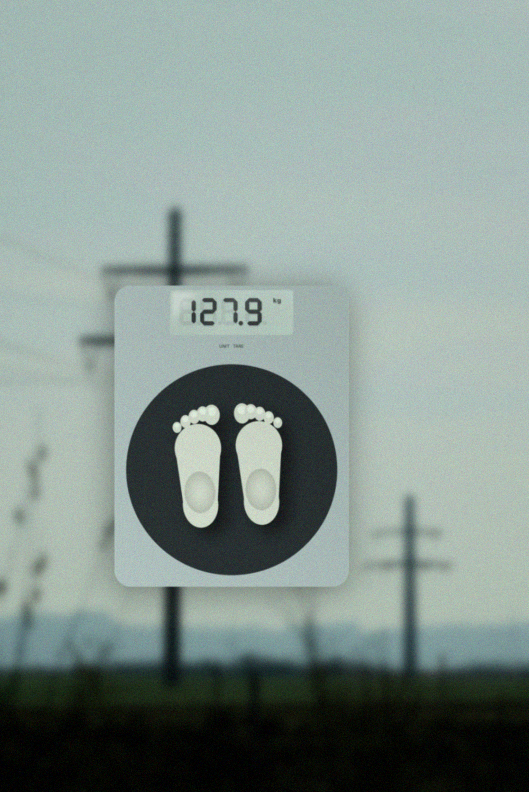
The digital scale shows 127.9 kg
